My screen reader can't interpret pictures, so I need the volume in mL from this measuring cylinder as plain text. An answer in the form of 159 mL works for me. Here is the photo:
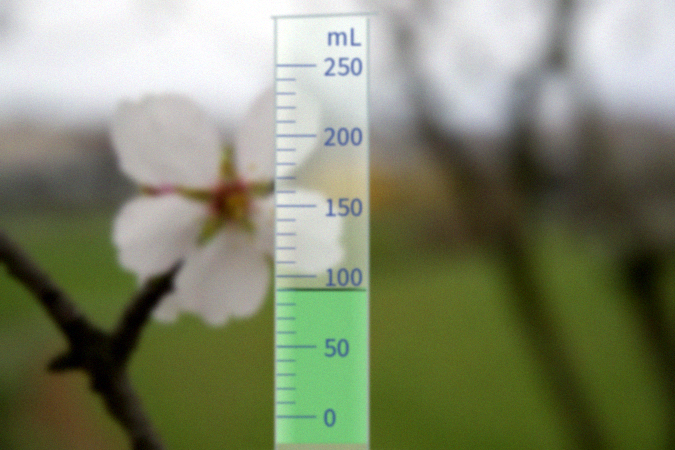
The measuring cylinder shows 90 mL
